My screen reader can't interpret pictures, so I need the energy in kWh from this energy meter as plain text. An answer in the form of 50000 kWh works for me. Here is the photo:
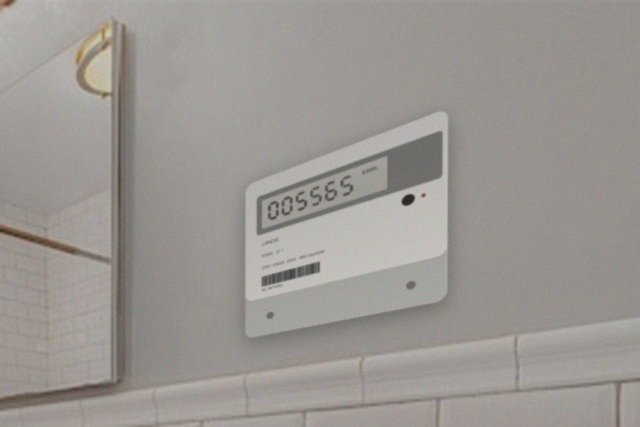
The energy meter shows 5565 kWh
